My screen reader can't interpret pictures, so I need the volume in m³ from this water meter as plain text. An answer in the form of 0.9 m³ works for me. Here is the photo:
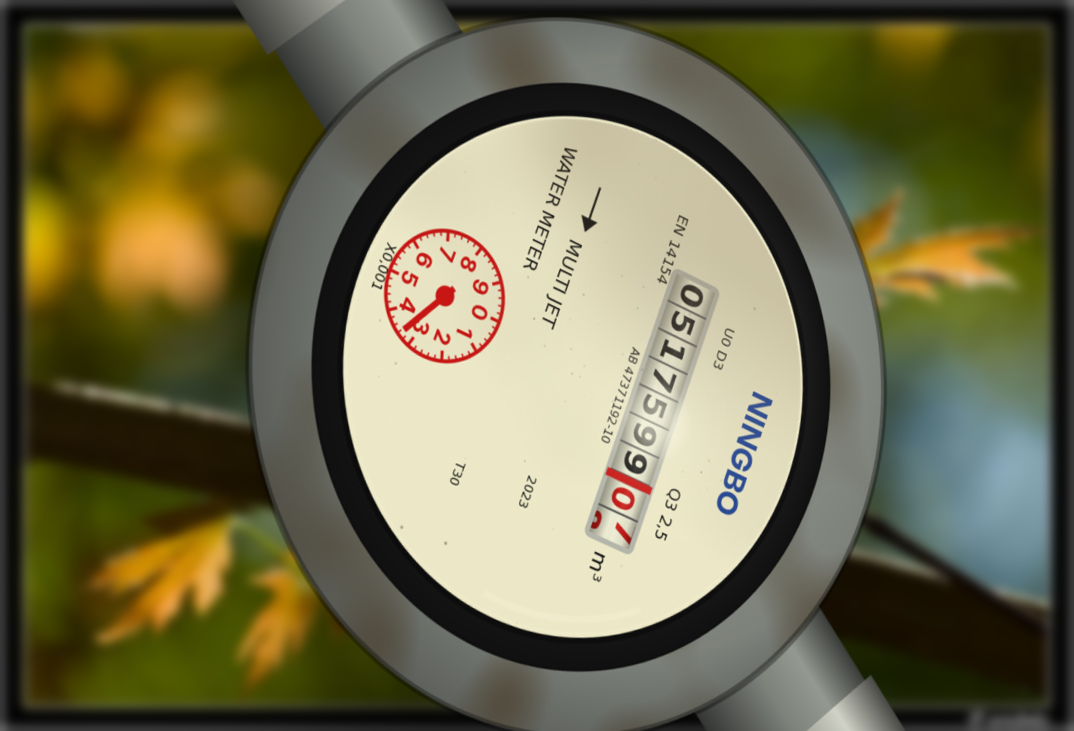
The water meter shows 517599.073 m³
